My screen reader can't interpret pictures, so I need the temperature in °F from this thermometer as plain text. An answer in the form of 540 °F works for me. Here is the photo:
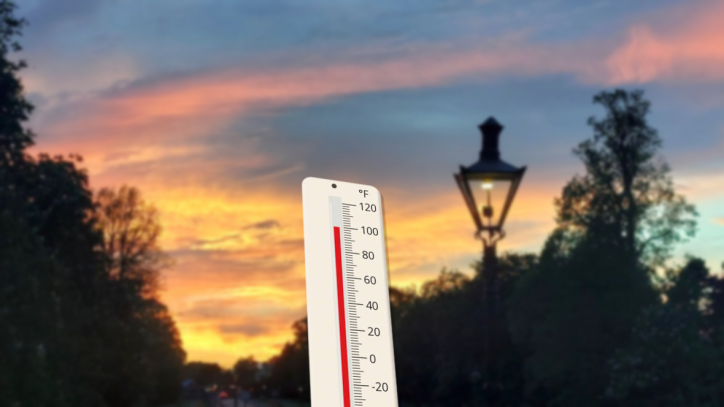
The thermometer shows 100 °F
